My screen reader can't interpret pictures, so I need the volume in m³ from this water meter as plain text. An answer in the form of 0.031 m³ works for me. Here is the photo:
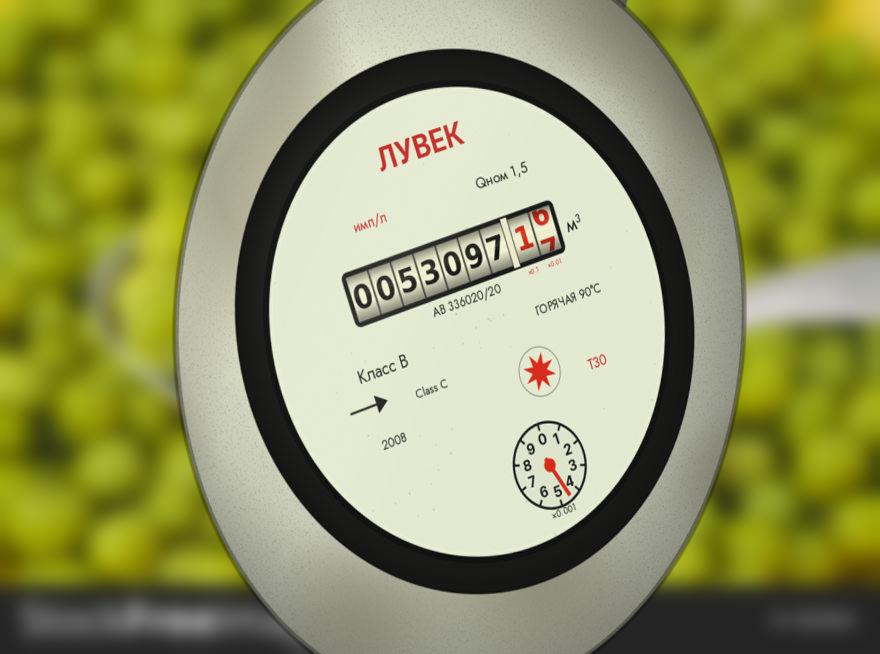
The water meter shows 53097.164 m³
